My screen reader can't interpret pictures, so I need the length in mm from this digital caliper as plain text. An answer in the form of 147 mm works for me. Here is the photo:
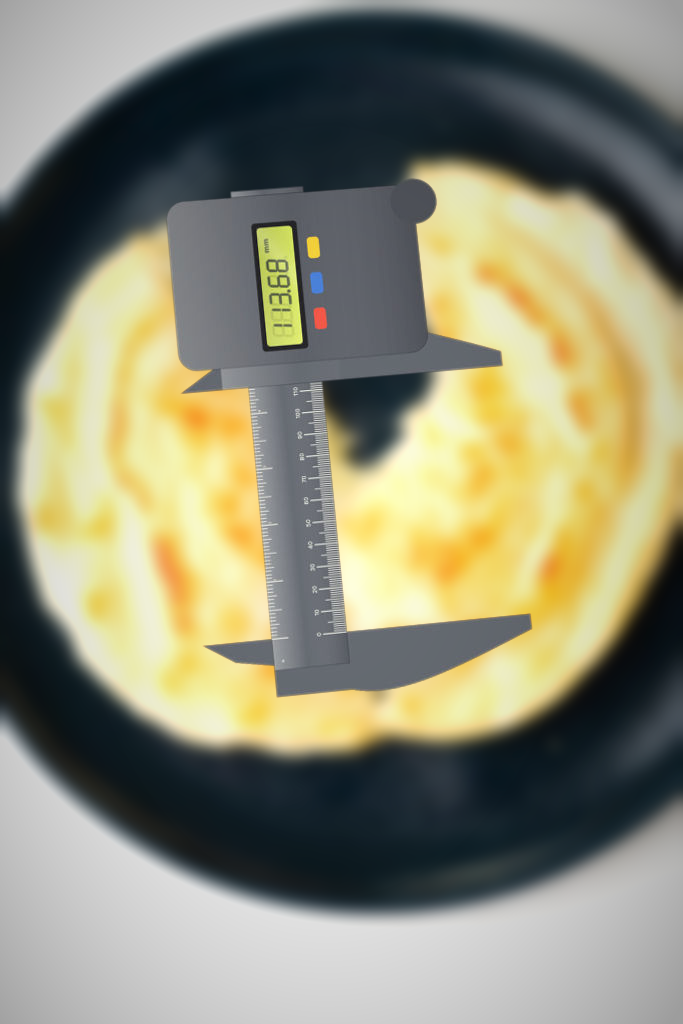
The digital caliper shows 113.68 mm
